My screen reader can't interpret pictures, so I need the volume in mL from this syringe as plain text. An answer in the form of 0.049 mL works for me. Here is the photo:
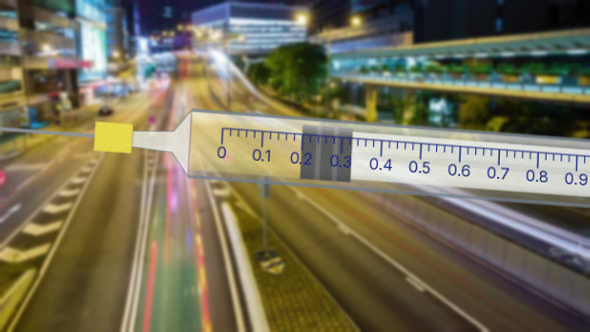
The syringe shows 0.2 mL
